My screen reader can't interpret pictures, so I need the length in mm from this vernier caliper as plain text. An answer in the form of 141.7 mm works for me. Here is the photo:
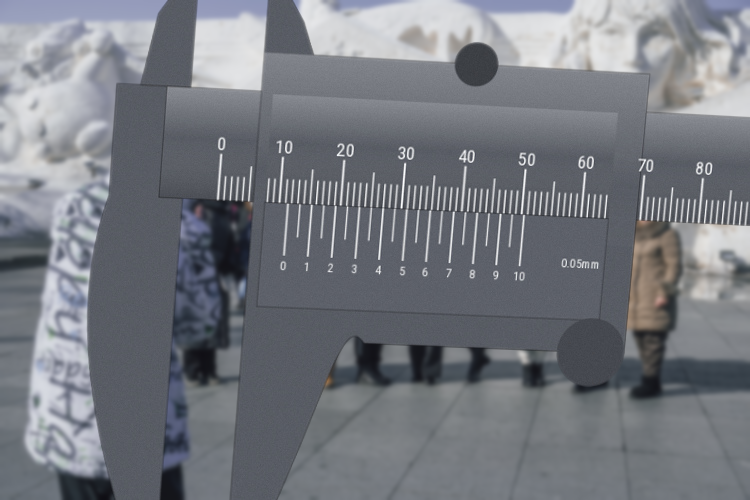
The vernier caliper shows 11.4 mm
